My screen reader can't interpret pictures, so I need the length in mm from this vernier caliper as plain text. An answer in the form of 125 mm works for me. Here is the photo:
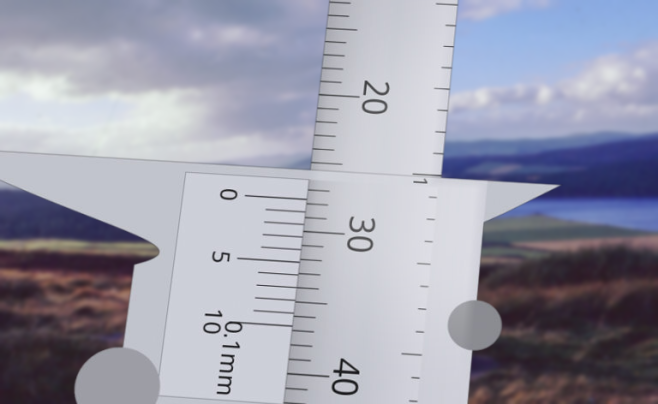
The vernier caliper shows 27.7 mm
